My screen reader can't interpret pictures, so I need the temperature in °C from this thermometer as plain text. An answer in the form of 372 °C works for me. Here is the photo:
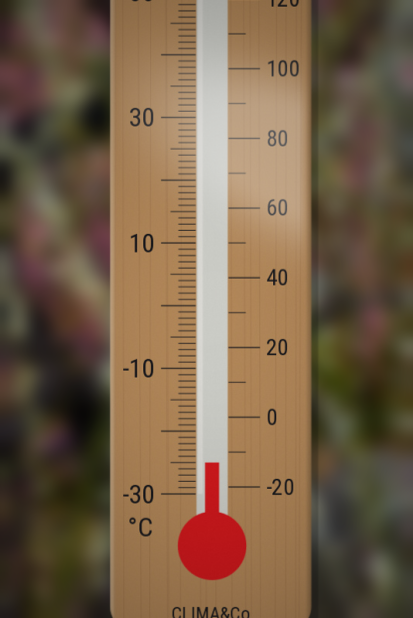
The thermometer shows -25 °C
